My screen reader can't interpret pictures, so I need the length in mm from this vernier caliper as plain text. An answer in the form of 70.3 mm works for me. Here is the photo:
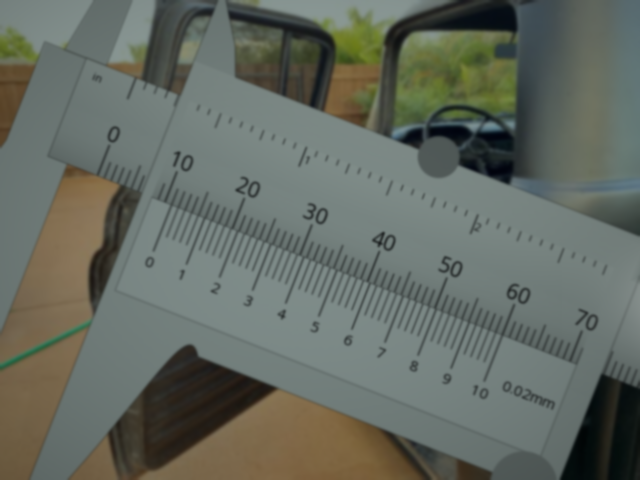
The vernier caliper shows 11.0 mm
